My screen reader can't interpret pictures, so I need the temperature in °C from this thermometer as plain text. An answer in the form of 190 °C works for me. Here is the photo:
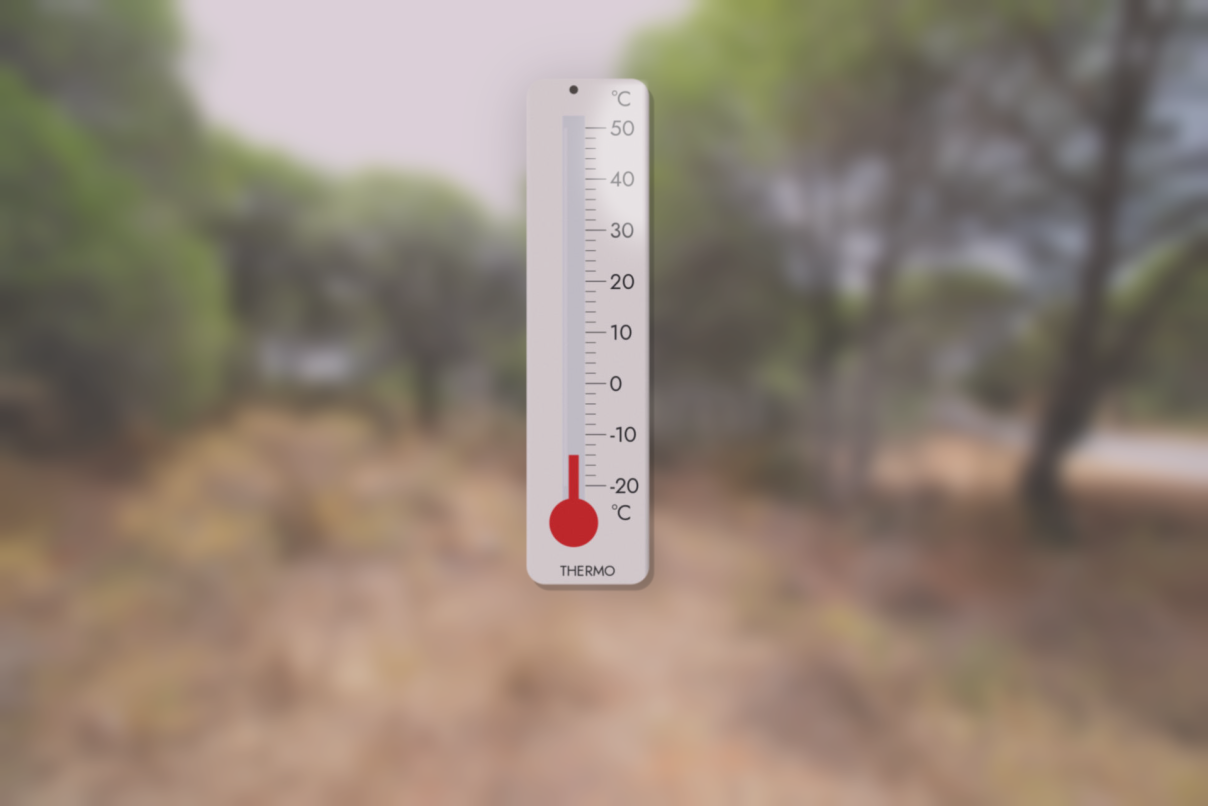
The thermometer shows -14 °C
